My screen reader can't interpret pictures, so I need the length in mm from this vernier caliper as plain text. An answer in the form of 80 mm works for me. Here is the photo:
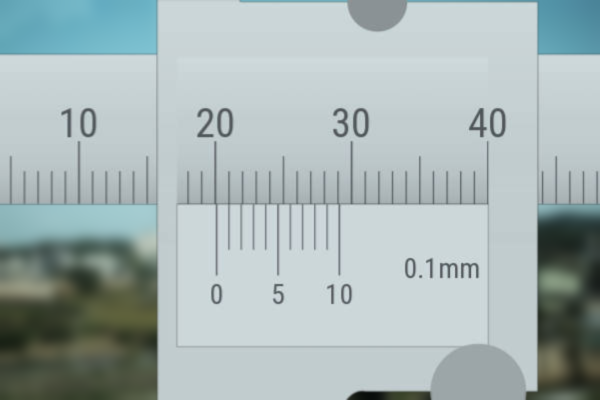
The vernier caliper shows 20.1 mm
